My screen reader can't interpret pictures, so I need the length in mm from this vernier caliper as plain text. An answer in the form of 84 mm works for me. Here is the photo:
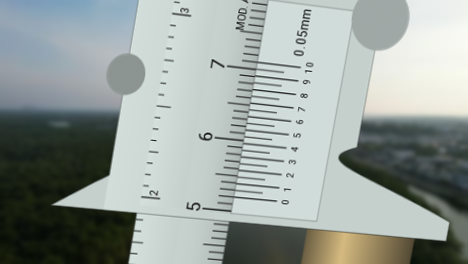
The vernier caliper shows 52.0 mm
